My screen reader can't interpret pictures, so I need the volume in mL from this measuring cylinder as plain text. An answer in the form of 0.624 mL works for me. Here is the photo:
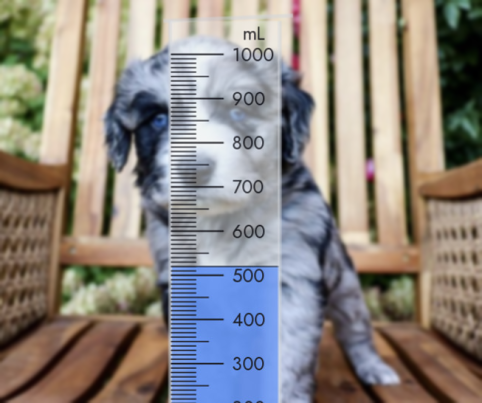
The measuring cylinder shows 520 mL
